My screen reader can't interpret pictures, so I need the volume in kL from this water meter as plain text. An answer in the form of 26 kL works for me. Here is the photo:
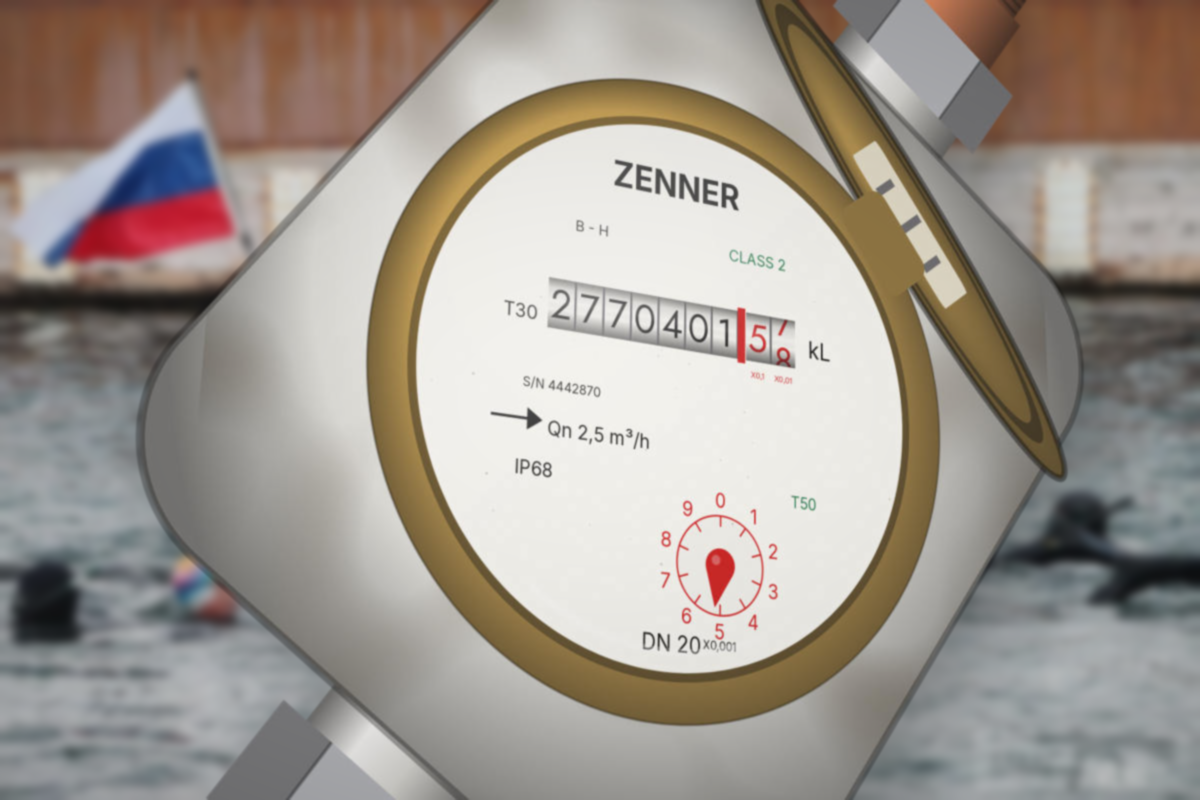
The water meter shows 2770401.575 kL
